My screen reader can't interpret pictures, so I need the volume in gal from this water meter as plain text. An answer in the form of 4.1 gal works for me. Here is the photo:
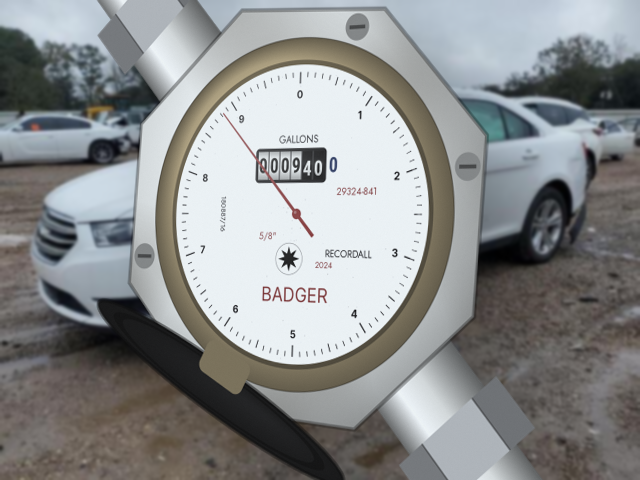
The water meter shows 9398.8 gal
